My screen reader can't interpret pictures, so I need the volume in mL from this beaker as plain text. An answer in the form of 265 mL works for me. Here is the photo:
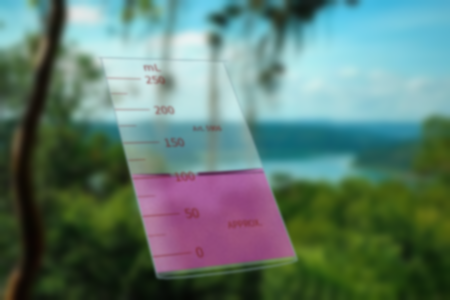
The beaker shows 100 mL
